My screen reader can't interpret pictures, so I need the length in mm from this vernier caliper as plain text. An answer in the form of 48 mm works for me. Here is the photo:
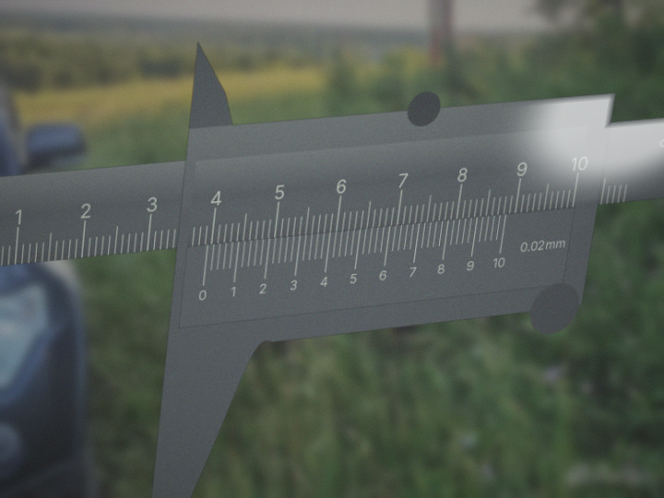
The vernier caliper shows 39.4 mm
